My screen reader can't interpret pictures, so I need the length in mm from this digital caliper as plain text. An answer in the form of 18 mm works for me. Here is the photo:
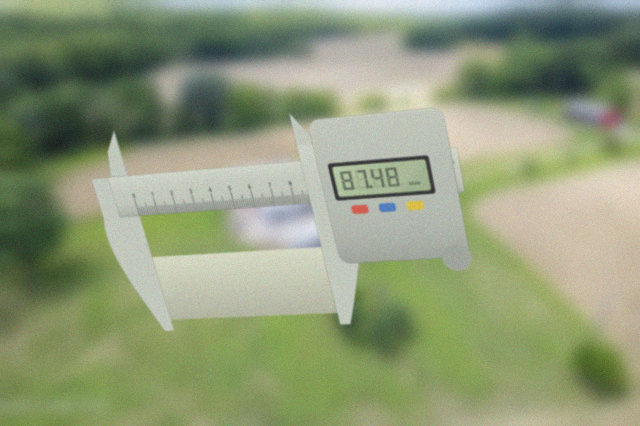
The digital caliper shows 87.48 mm
